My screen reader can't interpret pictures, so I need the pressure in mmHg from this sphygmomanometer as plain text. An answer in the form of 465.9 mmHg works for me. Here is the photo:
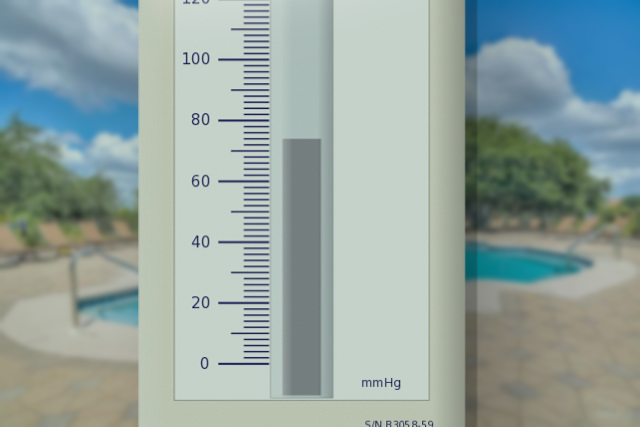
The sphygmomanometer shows 74 mmHg
